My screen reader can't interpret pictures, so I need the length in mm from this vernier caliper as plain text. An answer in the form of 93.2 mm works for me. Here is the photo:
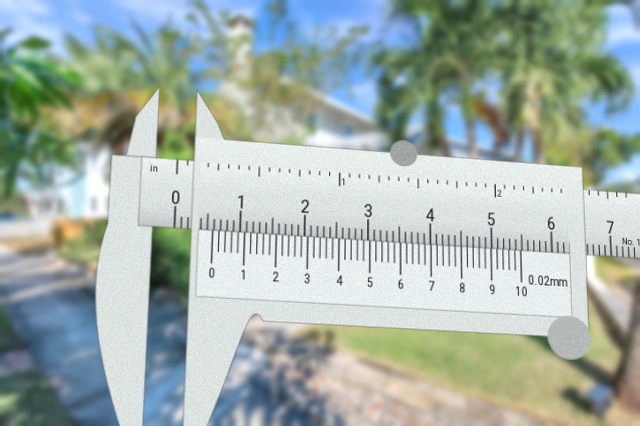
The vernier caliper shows 5.8 mm
